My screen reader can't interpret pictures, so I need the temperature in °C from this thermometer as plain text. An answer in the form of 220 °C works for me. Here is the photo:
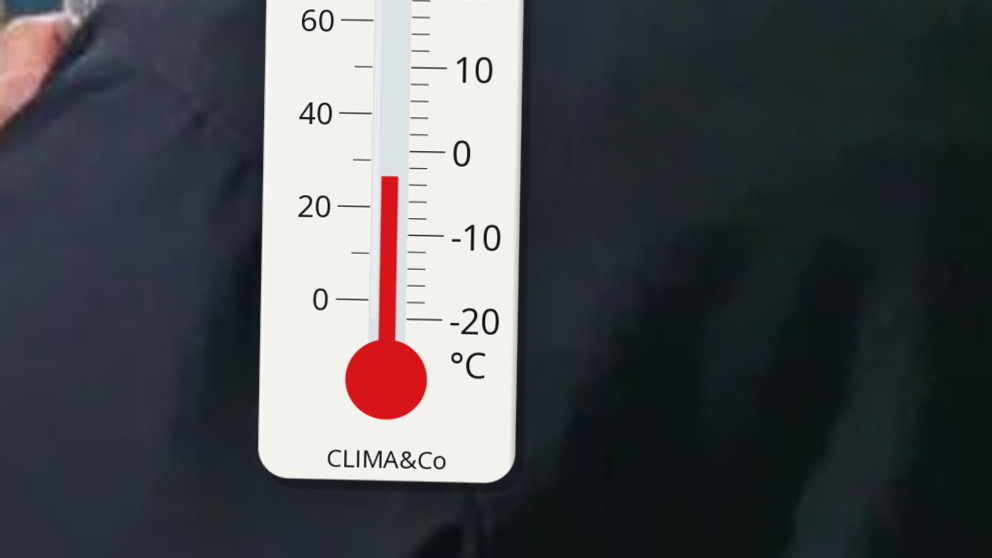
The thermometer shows -3 °C
